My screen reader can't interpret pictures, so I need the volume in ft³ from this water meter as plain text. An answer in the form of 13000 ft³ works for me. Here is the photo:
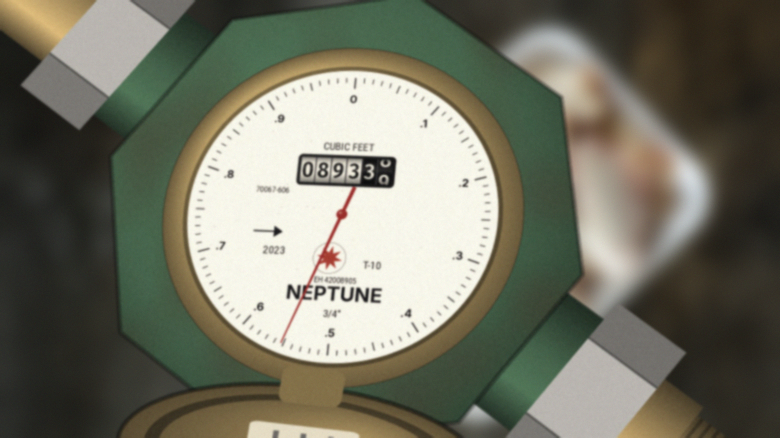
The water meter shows 89338.55 ft³
